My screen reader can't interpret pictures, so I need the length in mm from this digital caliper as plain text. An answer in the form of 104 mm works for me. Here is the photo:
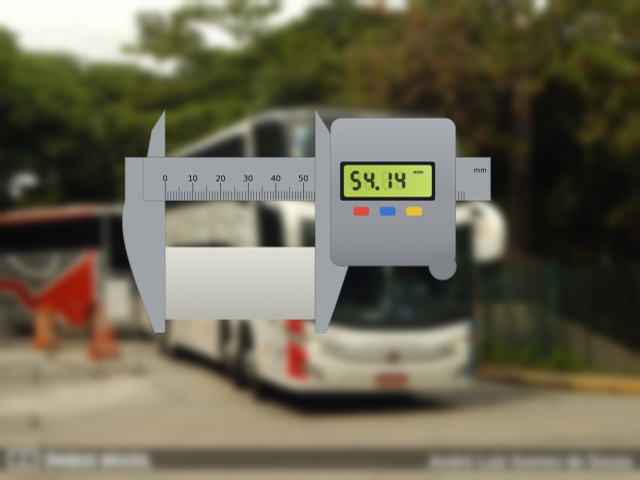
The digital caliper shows 54.14 mm
